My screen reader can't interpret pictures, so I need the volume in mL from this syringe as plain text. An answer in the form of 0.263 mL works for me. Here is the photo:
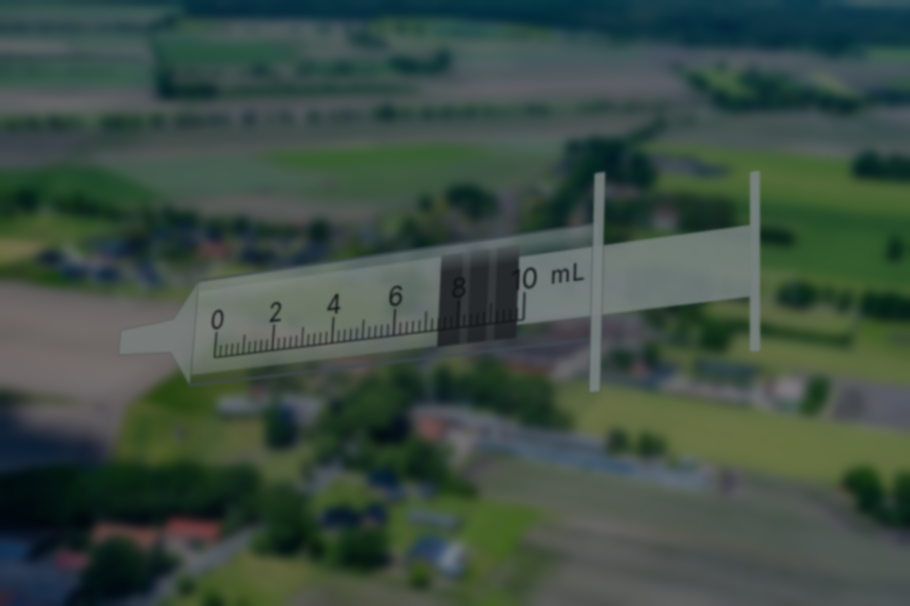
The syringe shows 7.4 mL
